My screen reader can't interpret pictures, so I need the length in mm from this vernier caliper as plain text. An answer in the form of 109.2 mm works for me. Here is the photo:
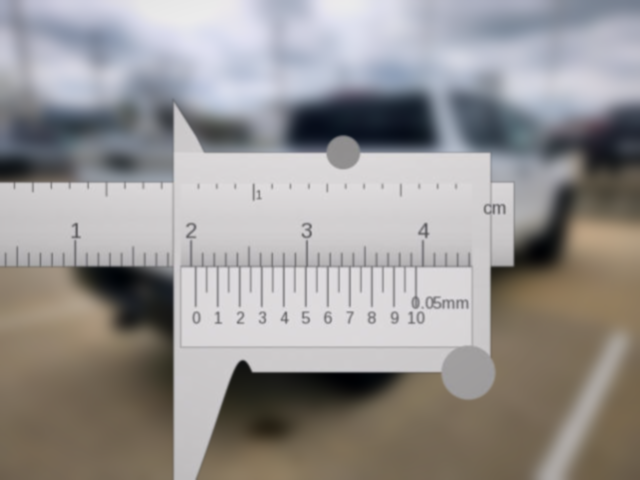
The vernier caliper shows 20.4 mm
